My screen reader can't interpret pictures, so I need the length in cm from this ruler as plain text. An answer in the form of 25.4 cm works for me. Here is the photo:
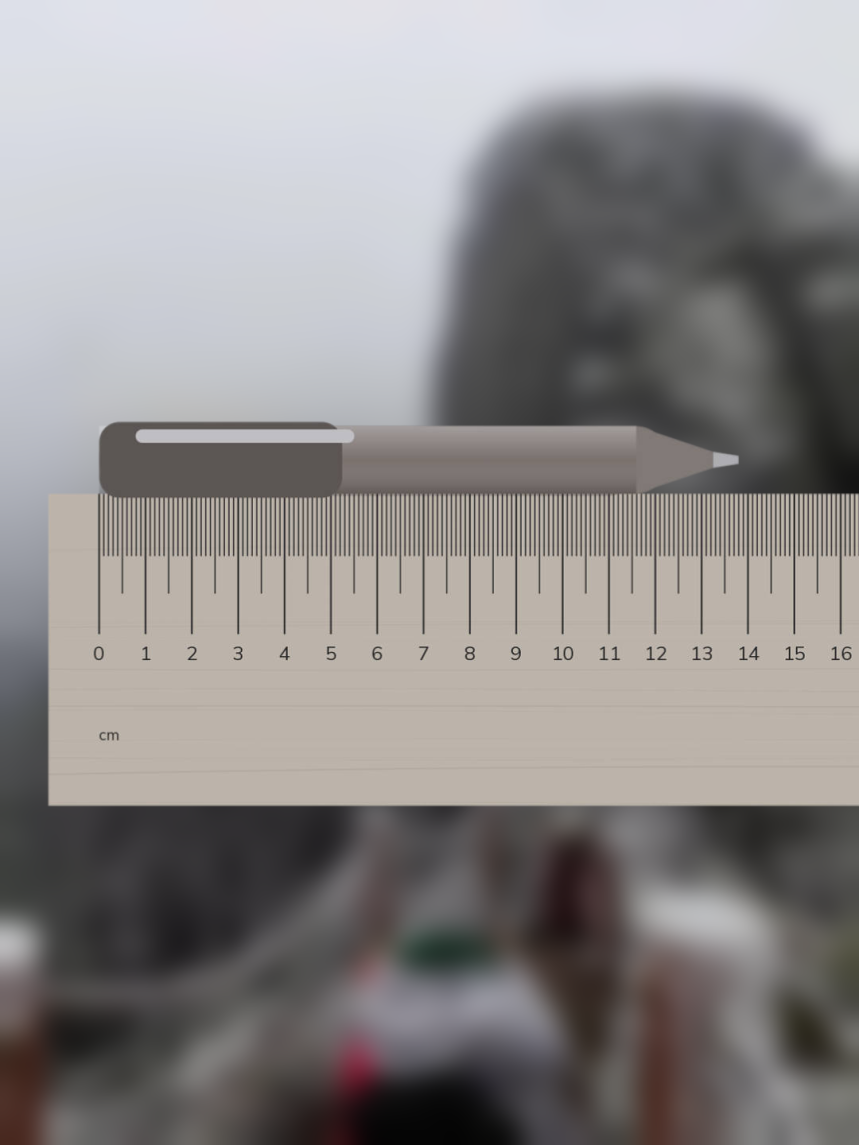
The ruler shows 13.8 cm
